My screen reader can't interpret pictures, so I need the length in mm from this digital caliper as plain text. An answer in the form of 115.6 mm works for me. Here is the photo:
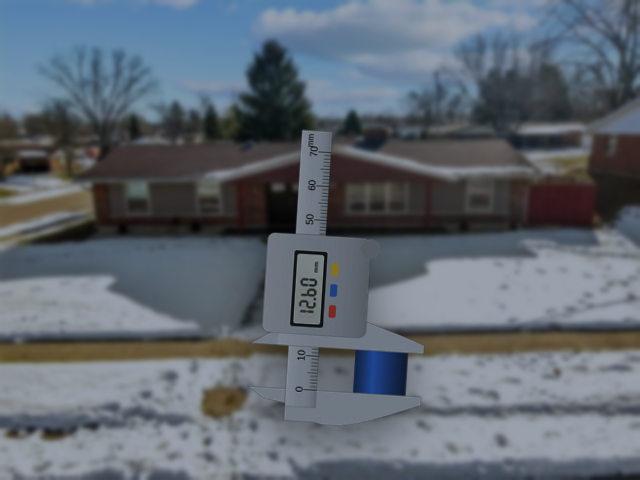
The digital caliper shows 12.60 mm
